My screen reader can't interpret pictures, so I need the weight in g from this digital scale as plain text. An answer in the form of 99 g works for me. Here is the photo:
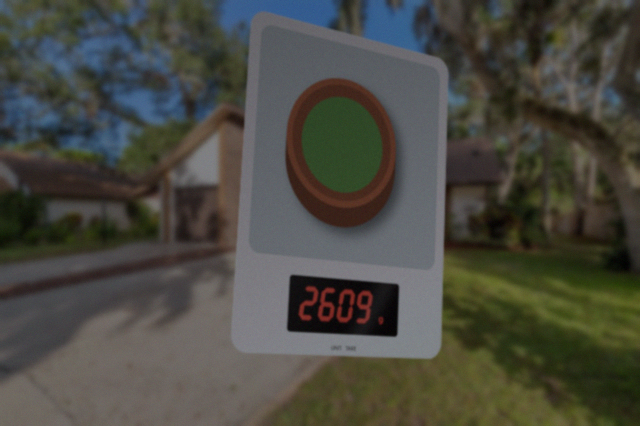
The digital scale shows 2609 g
